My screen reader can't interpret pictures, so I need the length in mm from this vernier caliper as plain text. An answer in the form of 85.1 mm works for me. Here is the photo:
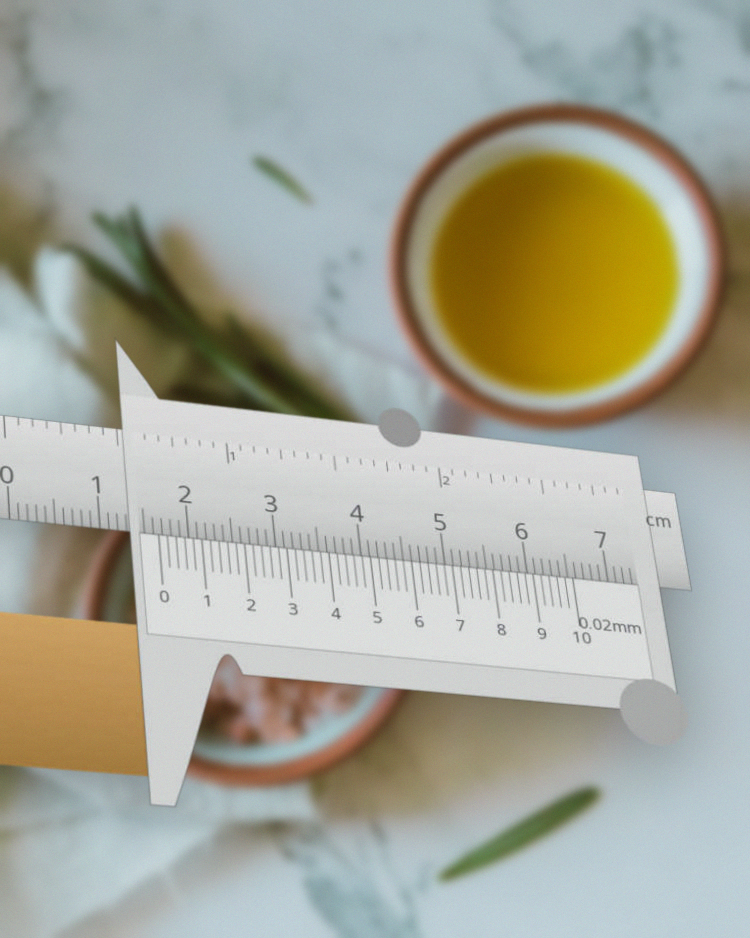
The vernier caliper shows 16.6 mm
